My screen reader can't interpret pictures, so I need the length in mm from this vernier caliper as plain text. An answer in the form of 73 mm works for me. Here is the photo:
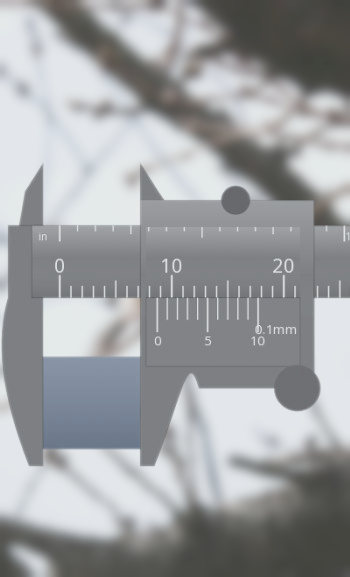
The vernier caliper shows 8.7 mm
